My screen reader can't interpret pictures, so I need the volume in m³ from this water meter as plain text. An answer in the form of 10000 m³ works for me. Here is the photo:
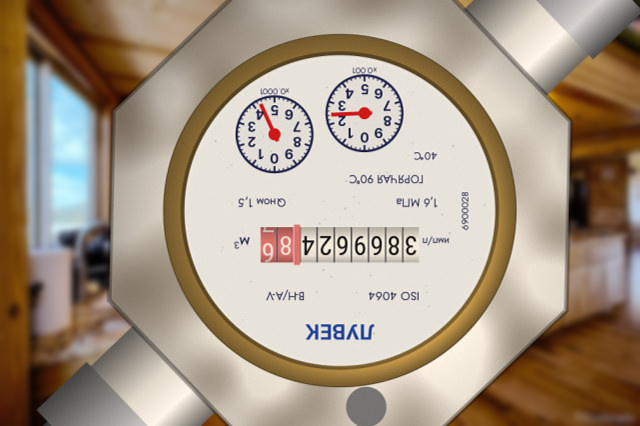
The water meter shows 3869624.8624 m³
